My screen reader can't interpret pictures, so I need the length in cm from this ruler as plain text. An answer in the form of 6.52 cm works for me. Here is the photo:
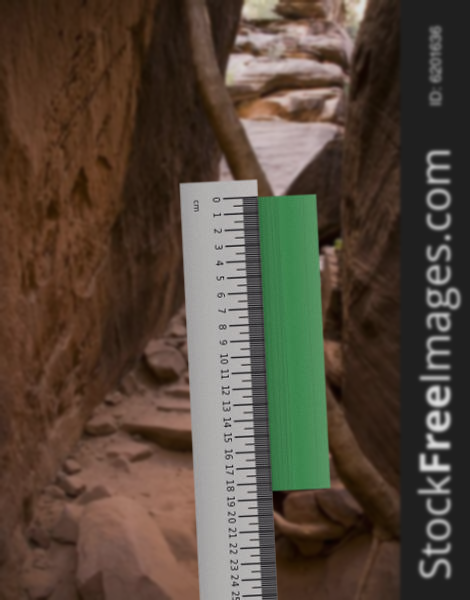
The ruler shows 18.5 cm
